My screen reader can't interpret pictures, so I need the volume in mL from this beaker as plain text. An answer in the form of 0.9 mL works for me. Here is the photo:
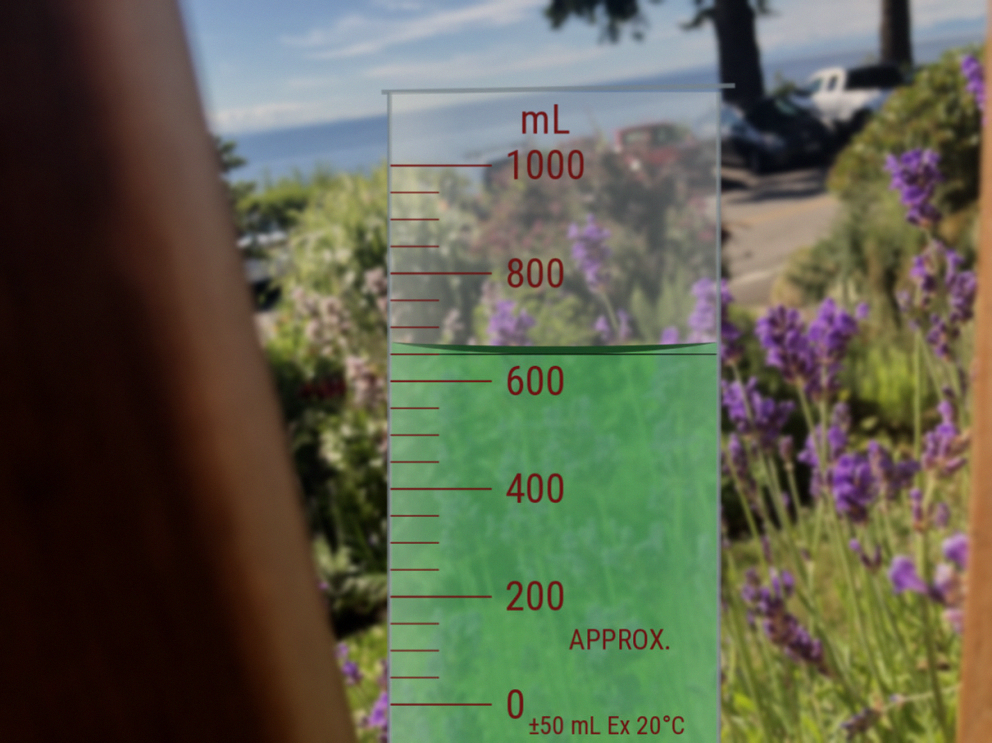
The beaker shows 650 mL
